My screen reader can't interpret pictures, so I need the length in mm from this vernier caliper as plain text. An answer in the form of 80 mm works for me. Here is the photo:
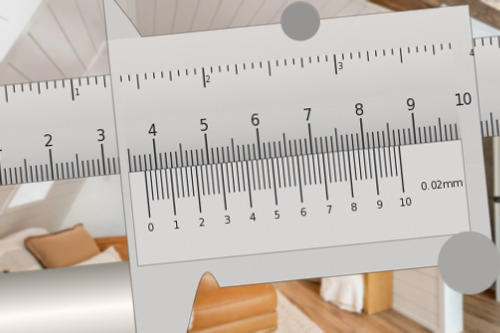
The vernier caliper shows 37.8 mm
